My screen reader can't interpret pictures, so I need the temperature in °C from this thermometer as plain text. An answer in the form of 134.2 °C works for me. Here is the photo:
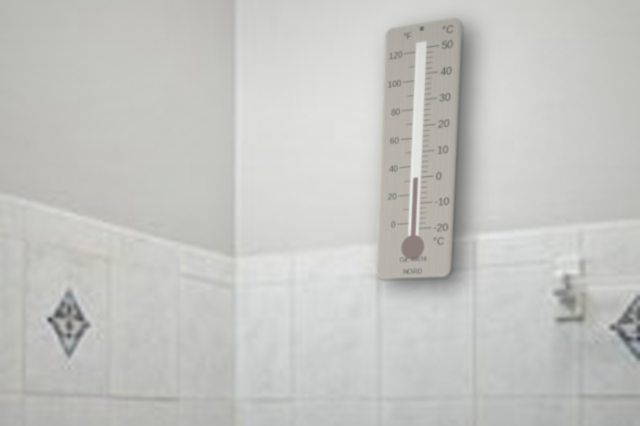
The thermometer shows 0 °C
